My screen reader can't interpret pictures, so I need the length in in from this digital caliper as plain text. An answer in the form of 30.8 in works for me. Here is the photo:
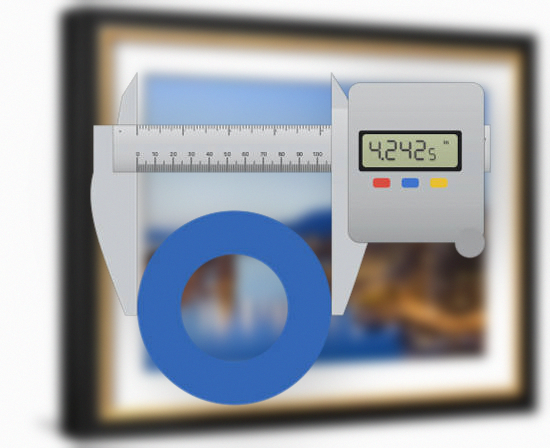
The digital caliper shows 4.2425 in
